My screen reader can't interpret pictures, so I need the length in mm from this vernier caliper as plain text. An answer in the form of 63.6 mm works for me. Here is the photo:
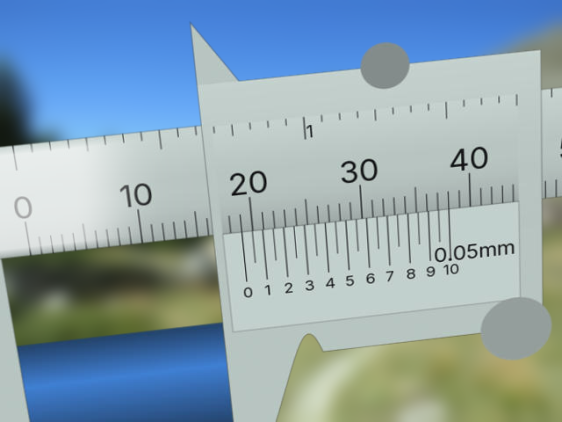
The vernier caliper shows 19.0 mm
